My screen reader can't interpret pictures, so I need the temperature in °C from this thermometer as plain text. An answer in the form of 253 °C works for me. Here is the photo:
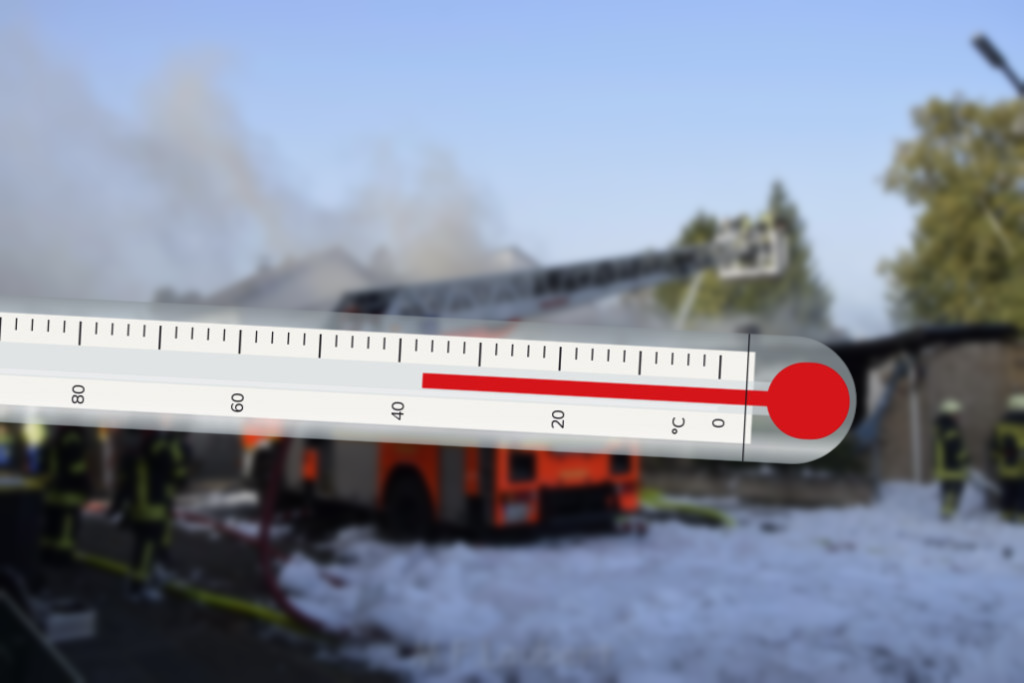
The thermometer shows 37 °C
